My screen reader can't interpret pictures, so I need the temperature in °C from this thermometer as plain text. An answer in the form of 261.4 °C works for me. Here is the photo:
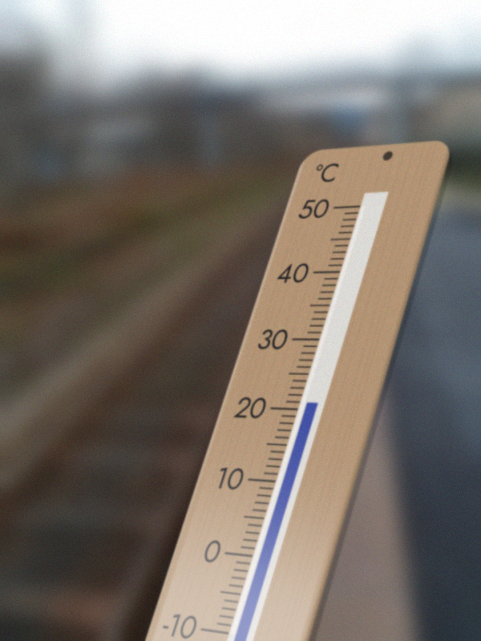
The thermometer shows 21 °C
